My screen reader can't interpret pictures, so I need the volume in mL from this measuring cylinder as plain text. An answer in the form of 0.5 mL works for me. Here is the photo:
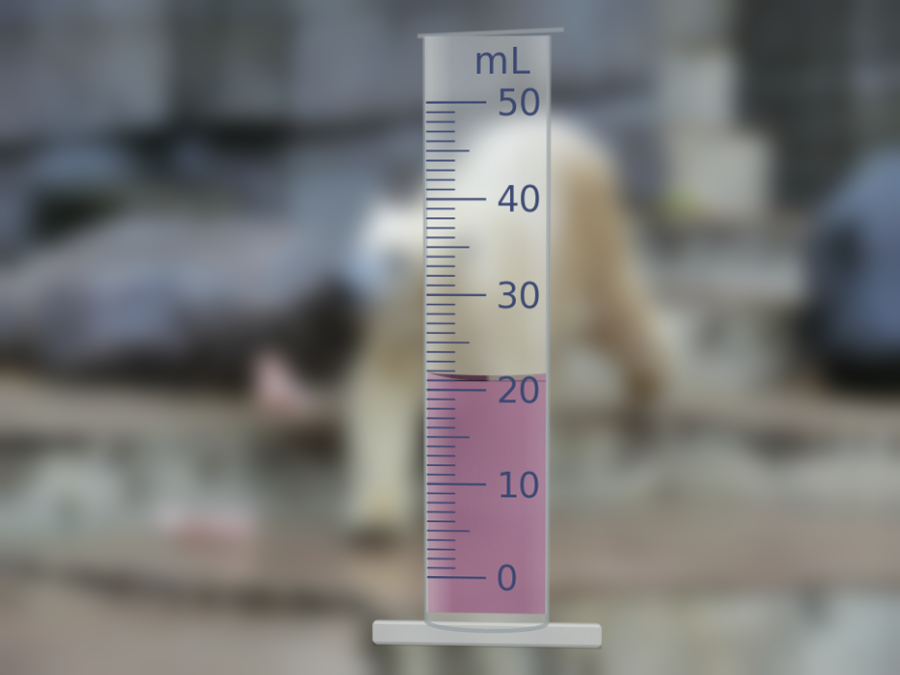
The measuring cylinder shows 21 mL
